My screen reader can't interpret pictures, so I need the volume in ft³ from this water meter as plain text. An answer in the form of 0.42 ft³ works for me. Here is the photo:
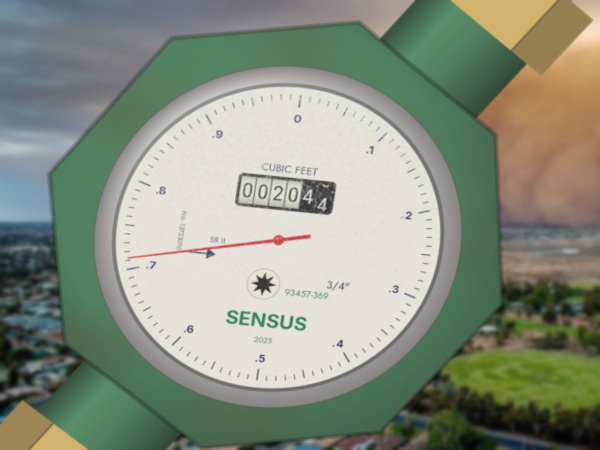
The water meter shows 2043.71 ft³
